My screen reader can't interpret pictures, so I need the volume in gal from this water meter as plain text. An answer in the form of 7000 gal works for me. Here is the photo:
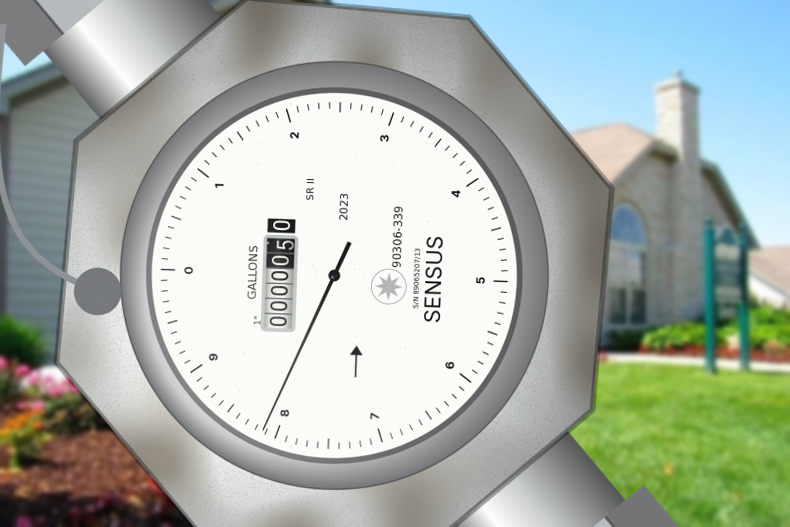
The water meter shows 48.1 gal
